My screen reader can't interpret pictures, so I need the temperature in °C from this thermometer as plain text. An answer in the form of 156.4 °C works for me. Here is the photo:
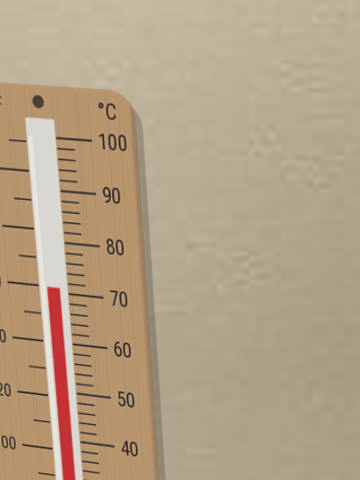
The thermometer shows 71 °C
